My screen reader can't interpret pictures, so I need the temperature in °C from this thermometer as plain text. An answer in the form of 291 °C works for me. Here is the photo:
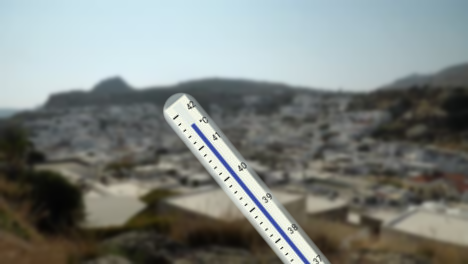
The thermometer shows 41.6 °C
